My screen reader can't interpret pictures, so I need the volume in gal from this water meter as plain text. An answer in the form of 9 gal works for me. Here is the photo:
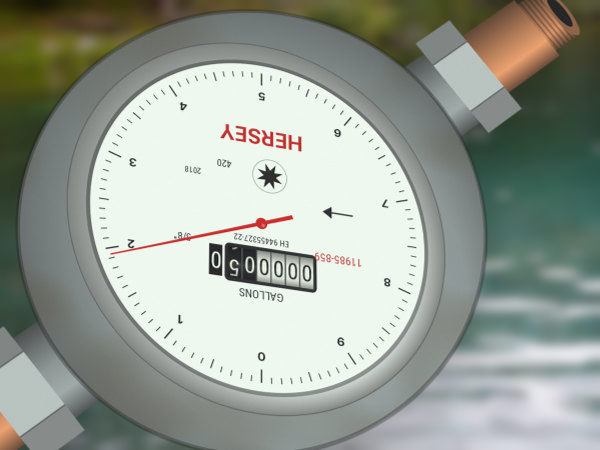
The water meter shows 51.9 gal
